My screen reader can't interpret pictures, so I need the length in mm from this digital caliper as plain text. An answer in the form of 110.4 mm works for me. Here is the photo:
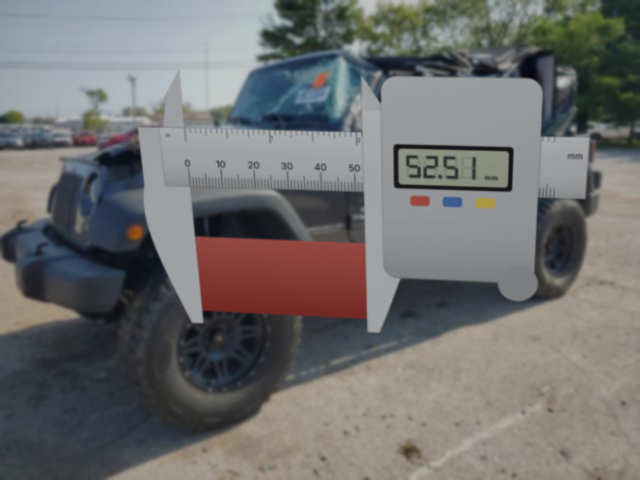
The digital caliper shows 52.51 mm
